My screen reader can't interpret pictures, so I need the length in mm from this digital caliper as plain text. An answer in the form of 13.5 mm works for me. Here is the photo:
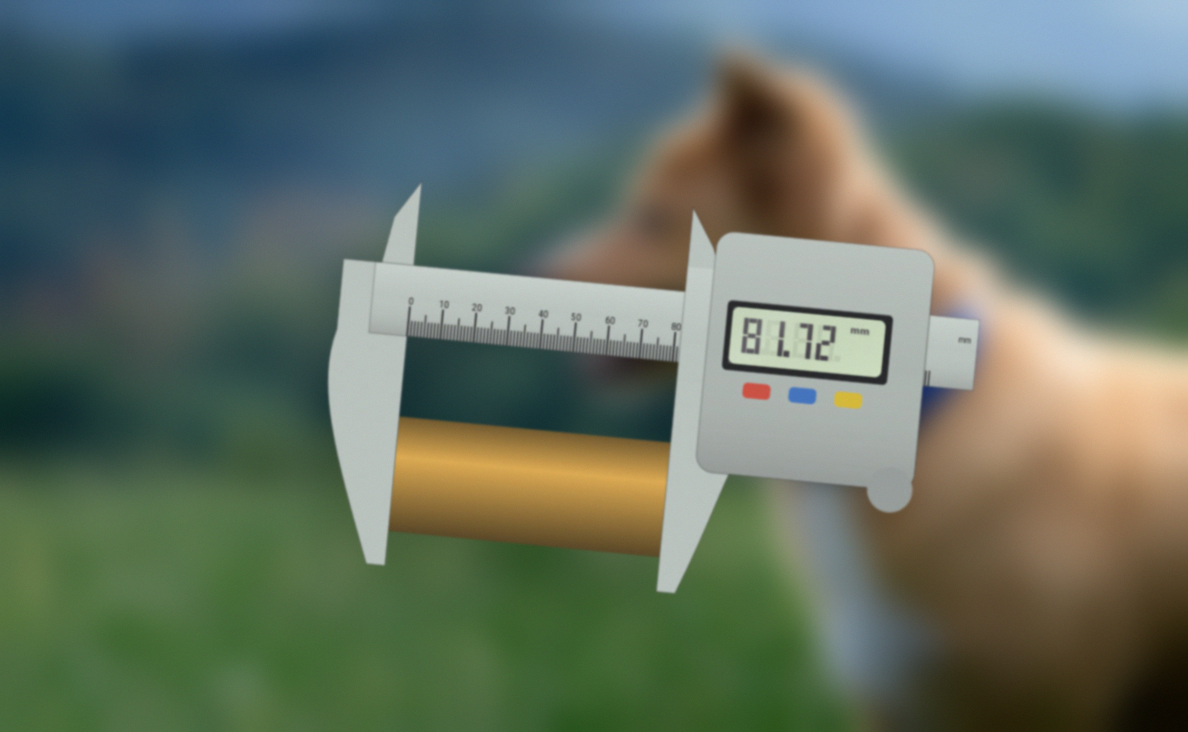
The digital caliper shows 81.72 mm
